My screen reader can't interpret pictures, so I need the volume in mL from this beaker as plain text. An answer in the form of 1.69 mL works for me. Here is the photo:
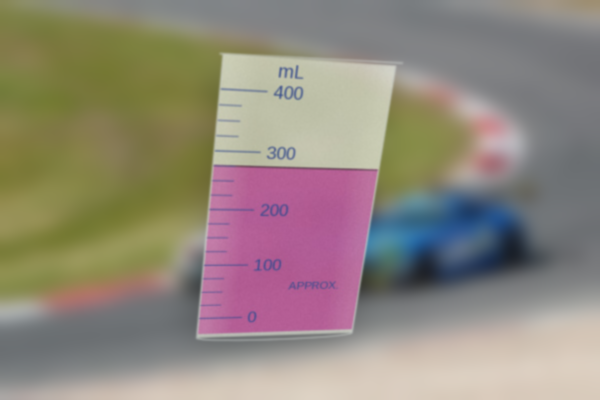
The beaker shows 275 mL
